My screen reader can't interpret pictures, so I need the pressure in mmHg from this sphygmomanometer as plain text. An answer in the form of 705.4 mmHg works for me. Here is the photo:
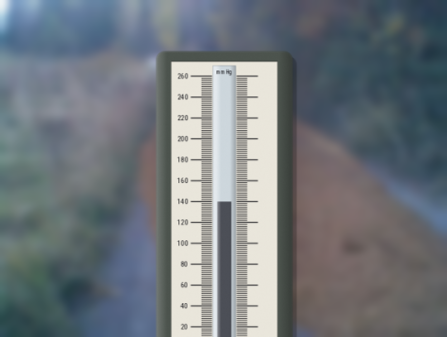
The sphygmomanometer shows 140 mmHg
